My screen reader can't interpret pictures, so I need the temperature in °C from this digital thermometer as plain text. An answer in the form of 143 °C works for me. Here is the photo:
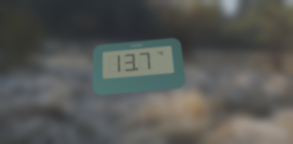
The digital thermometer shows 13.7 °C
